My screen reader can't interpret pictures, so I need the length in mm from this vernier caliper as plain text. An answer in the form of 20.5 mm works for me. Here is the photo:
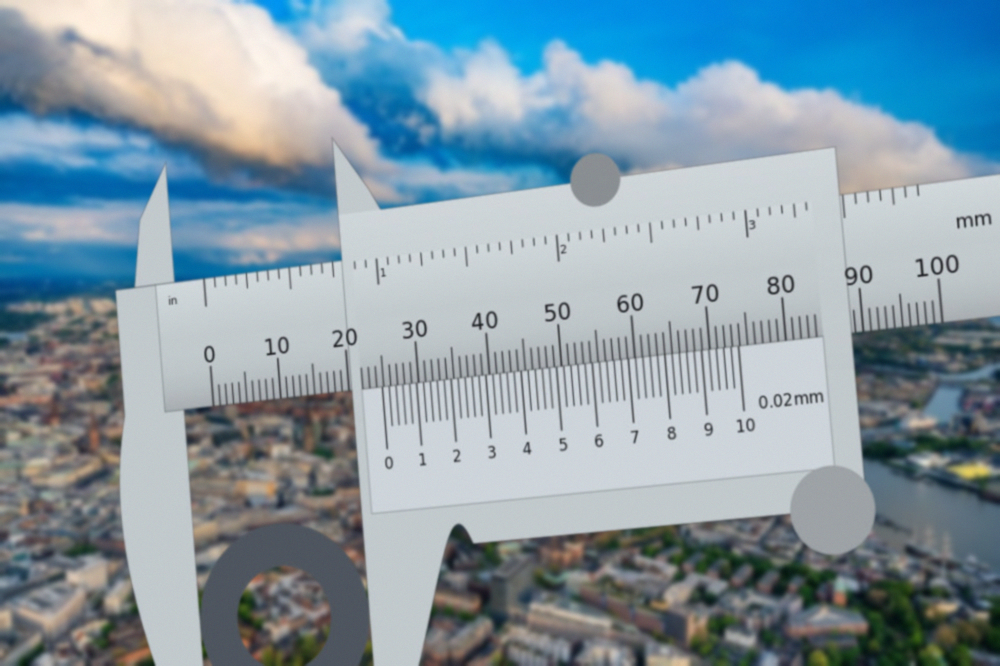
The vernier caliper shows 24.8 mm
